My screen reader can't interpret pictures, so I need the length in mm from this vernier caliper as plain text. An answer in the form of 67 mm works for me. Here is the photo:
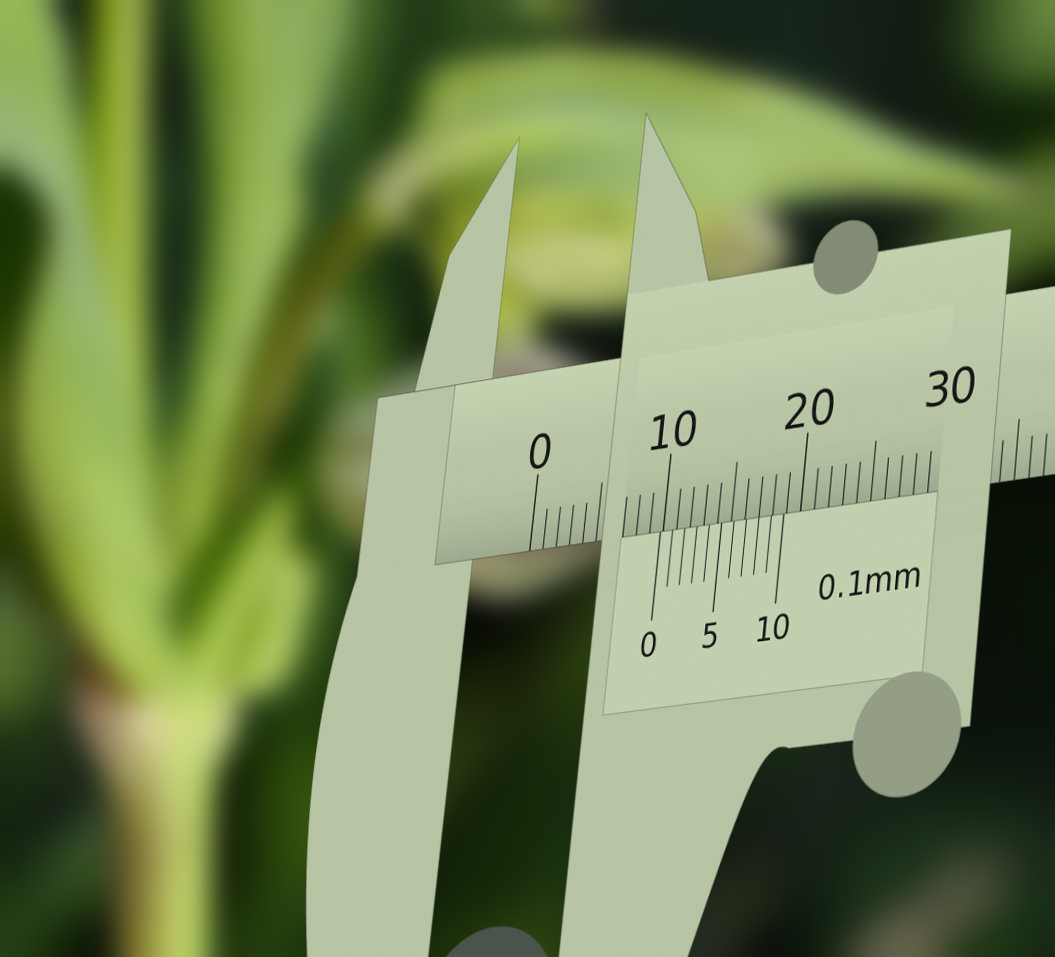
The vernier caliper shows 9.8 mm
